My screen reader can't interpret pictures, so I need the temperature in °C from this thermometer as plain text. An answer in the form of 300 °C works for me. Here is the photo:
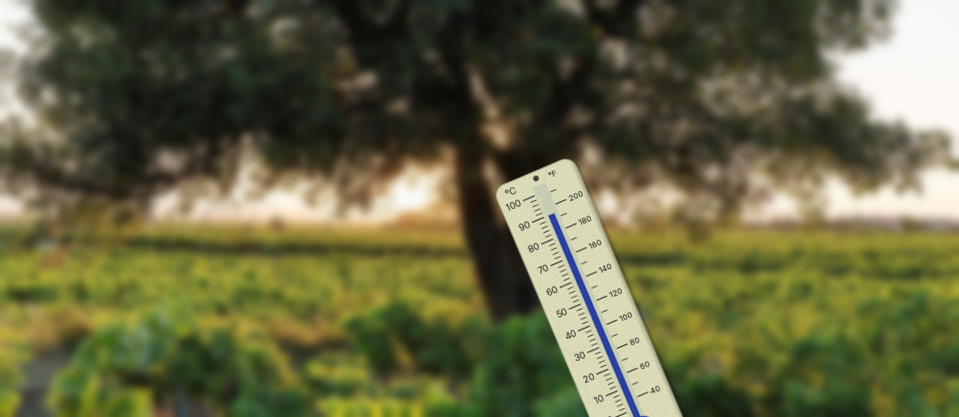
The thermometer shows 90 °C
